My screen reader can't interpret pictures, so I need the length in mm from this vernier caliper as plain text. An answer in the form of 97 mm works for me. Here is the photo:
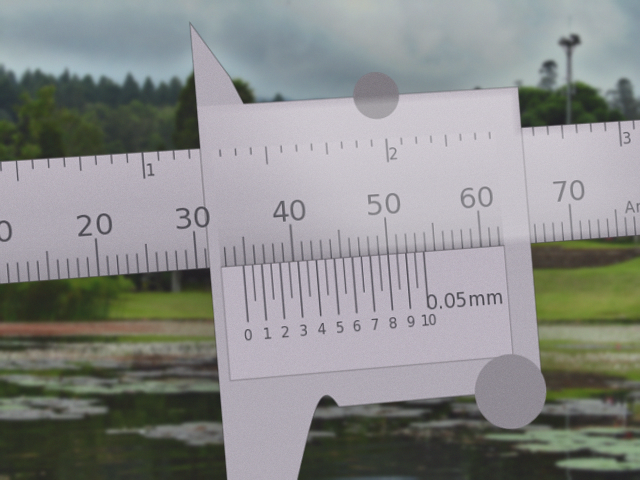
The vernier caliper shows 34.8 mm
